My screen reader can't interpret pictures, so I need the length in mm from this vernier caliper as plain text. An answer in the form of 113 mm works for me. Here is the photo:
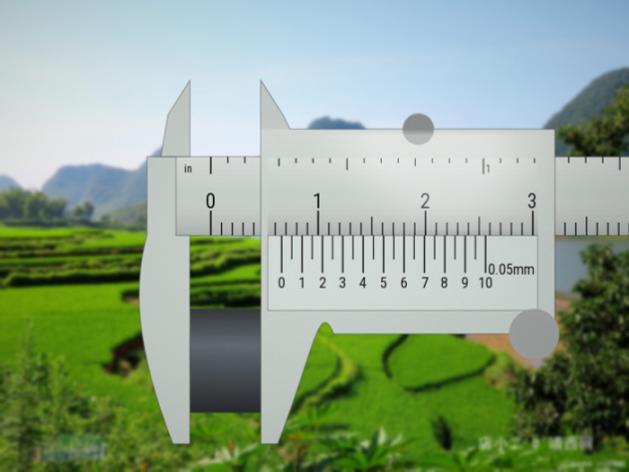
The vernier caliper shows 6.6 mm
